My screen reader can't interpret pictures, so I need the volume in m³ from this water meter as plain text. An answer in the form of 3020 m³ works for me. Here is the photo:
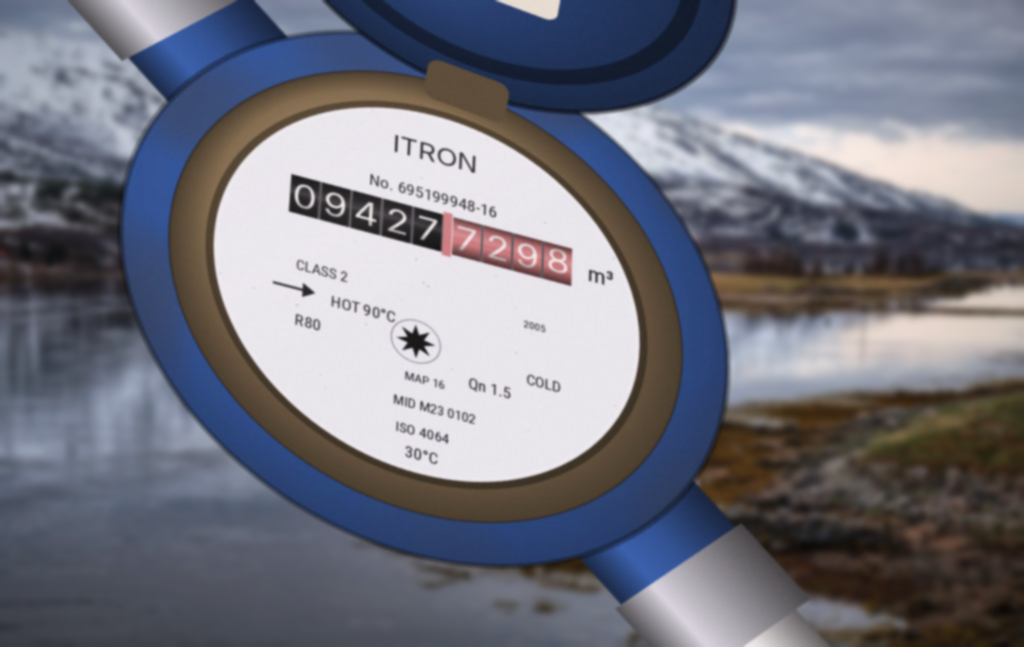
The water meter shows 9427.7298 m³
